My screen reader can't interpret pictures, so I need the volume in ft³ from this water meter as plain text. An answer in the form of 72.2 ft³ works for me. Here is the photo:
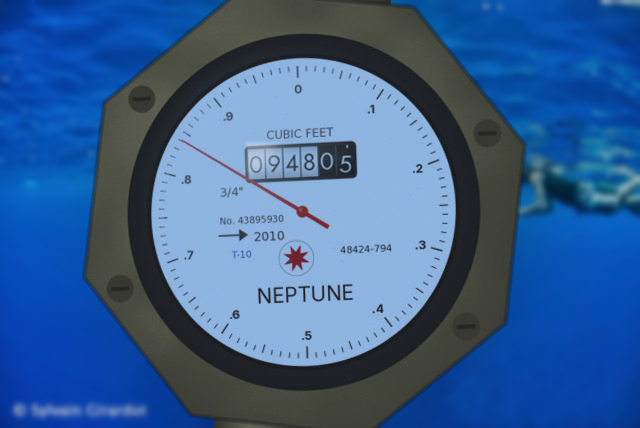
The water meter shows 94804.84 ft³
